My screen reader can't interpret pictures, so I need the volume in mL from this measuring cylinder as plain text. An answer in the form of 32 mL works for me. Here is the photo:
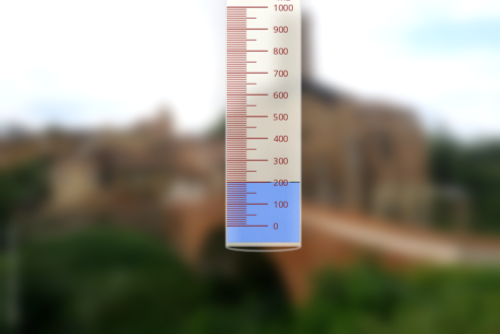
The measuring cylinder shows 200 mL
